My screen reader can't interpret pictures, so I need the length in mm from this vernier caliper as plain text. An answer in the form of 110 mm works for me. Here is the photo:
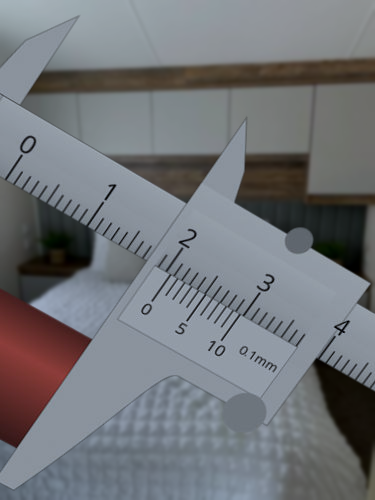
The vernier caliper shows 20.6 mm
